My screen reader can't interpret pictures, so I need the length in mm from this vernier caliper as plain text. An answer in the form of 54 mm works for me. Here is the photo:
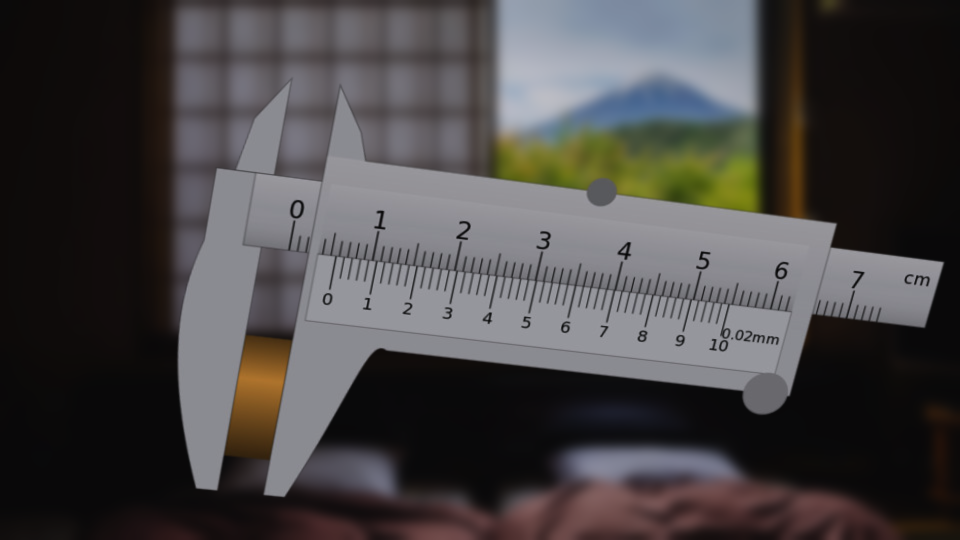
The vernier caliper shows 5.6 mm
